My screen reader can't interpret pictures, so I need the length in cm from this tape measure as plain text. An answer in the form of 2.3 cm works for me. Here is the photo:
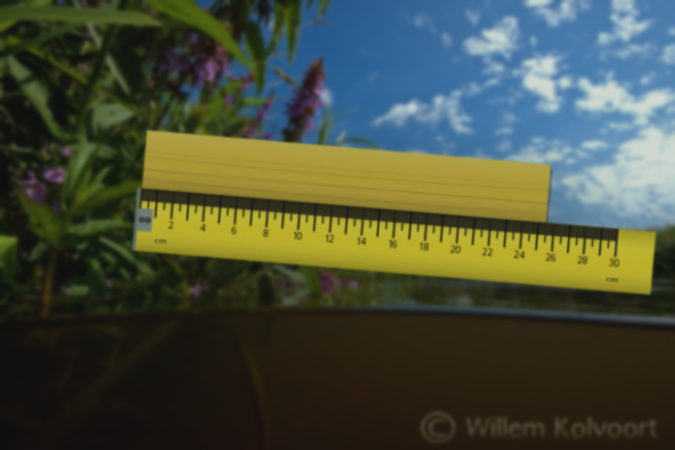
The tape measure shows 25.5 cm
